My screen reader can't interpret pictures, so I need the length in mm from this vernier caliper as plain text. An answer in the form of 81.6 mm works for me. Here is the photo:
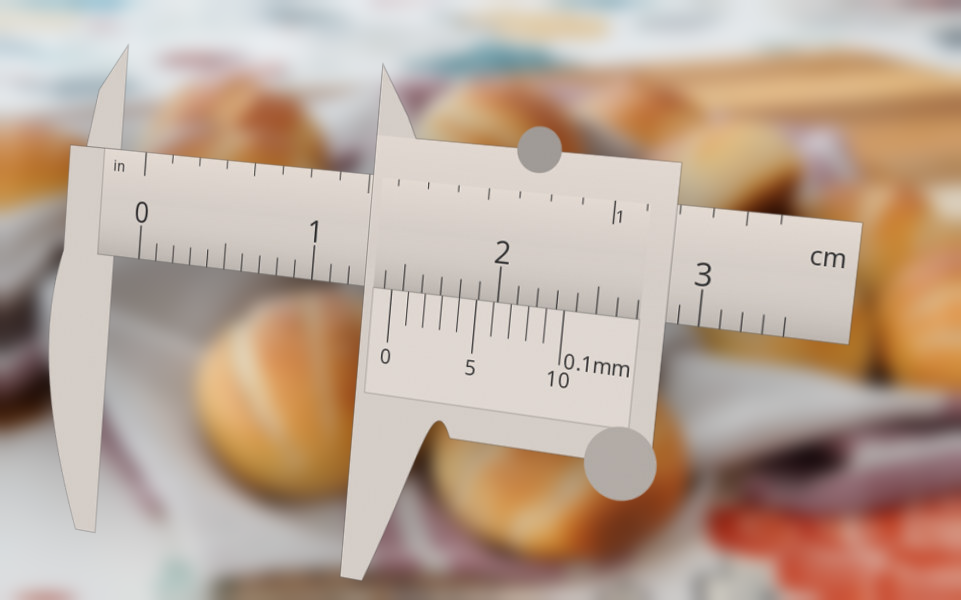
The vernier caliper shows 14.4 mm
